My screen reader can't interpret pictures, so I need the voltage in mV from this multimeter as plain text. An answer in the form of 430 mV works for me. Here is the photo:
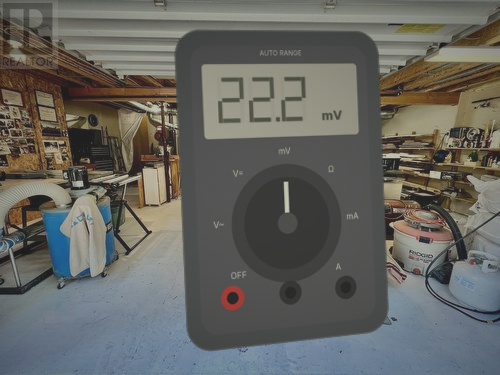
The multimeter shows 22.2 mV
